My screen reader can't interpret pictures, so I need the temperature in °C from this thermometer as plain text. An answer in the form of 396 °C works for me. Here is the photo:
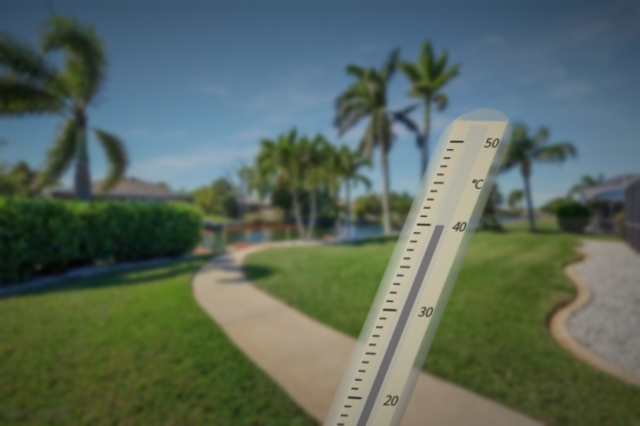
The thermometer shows 40 °C
